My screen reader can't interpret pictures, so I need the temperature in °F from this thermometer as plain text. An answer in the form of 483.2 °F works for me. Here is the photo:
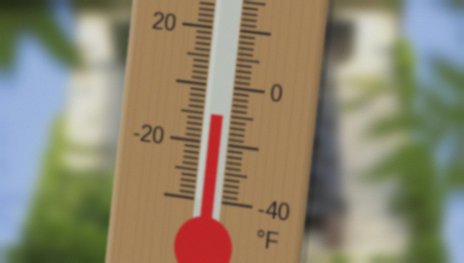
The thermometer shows -10 °F
